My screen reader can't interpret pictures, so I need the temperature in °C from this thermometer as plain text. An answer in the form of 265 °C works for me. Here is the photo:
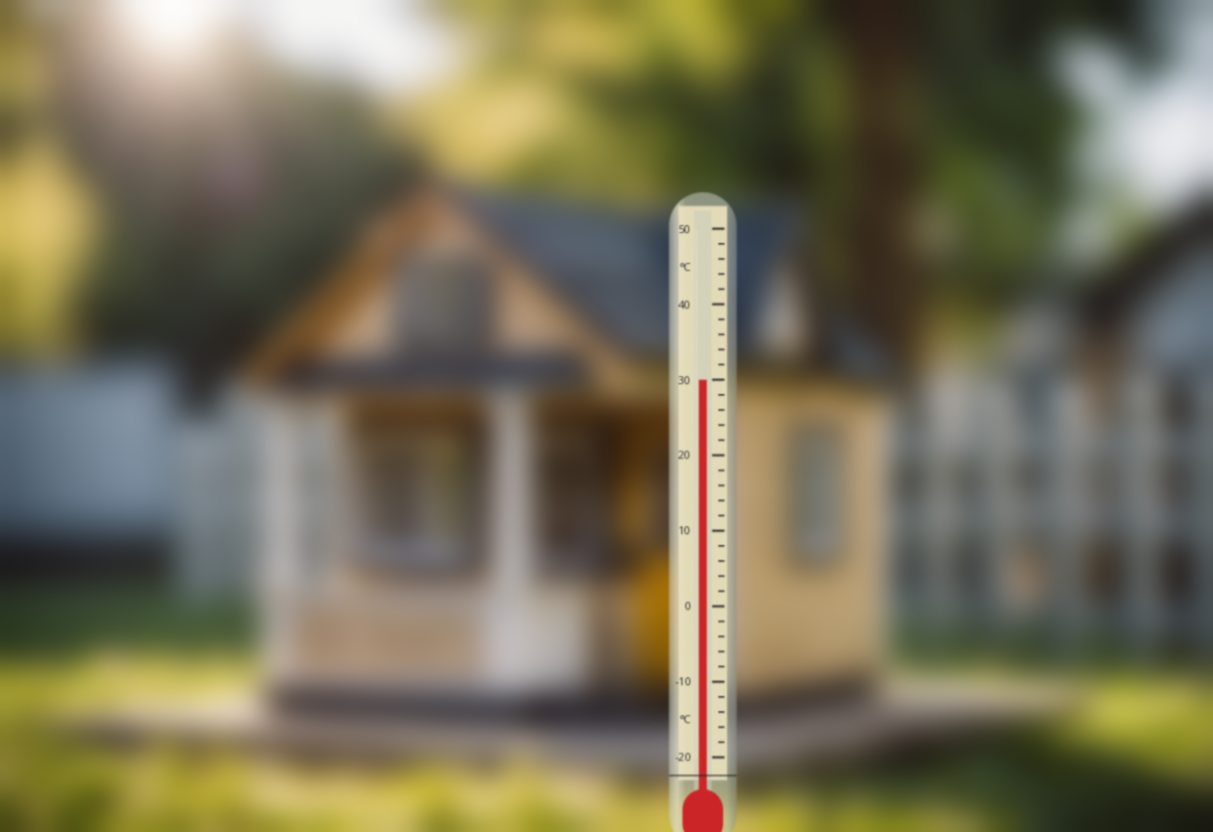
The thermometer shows 30 °C
